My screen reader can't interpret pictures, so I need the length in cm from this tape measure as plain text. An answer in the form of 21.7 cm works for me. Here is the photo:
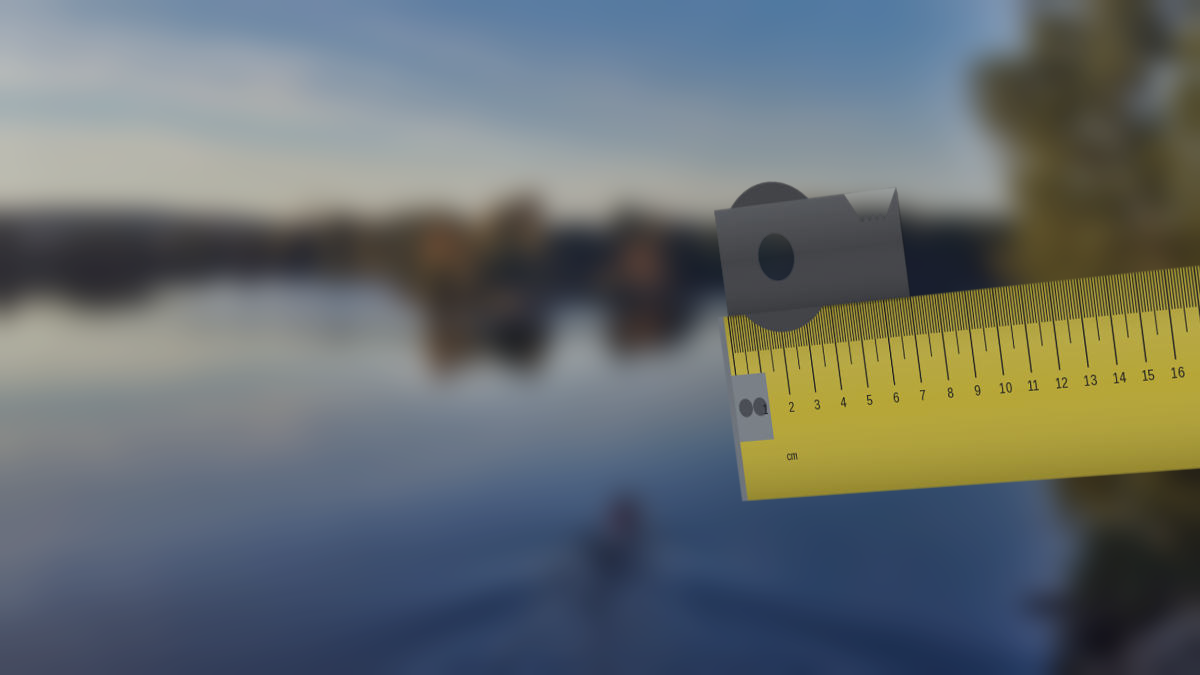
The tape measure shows 7 cm
